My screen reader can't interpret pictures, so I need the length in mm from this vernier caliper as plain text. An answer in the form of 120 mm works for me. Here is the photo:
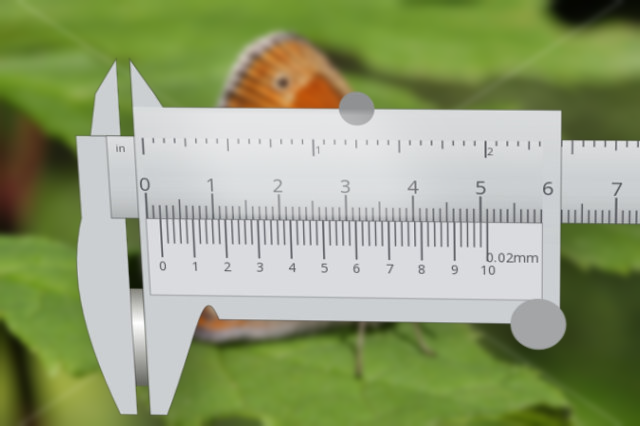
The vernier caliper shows 2.0 mm
